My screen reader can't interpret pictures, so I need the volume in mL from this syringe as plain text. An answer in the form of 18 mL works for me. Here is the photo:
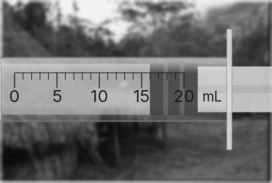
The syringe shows 16 mL
